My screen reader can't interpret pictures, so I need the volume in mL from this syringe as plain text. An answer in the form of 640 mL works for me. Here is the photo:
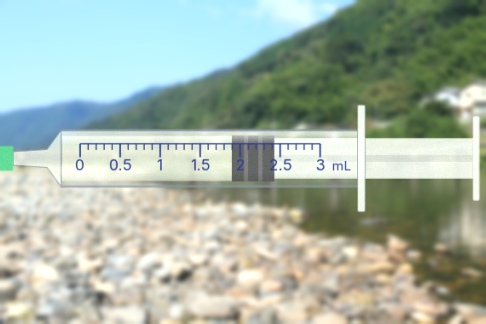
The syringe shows 1.9 mL
